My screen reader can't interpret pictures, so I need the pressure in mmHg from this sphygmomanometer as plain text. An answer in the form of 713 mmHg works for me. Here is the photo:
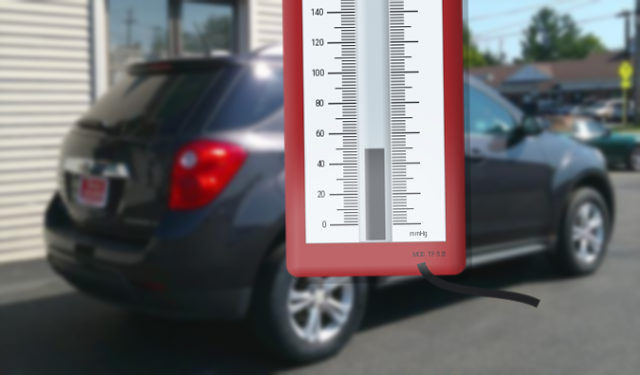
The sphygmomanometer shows 50 mmHg
